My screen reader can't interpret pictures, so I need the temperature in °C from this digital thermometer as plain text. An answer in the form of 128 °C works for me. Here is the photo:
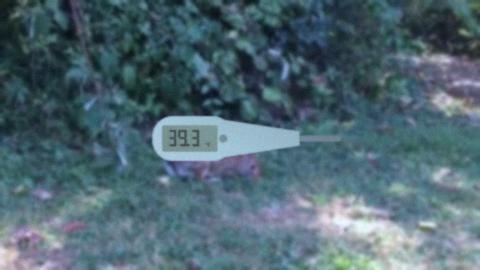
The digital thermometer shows 39.3 °C
